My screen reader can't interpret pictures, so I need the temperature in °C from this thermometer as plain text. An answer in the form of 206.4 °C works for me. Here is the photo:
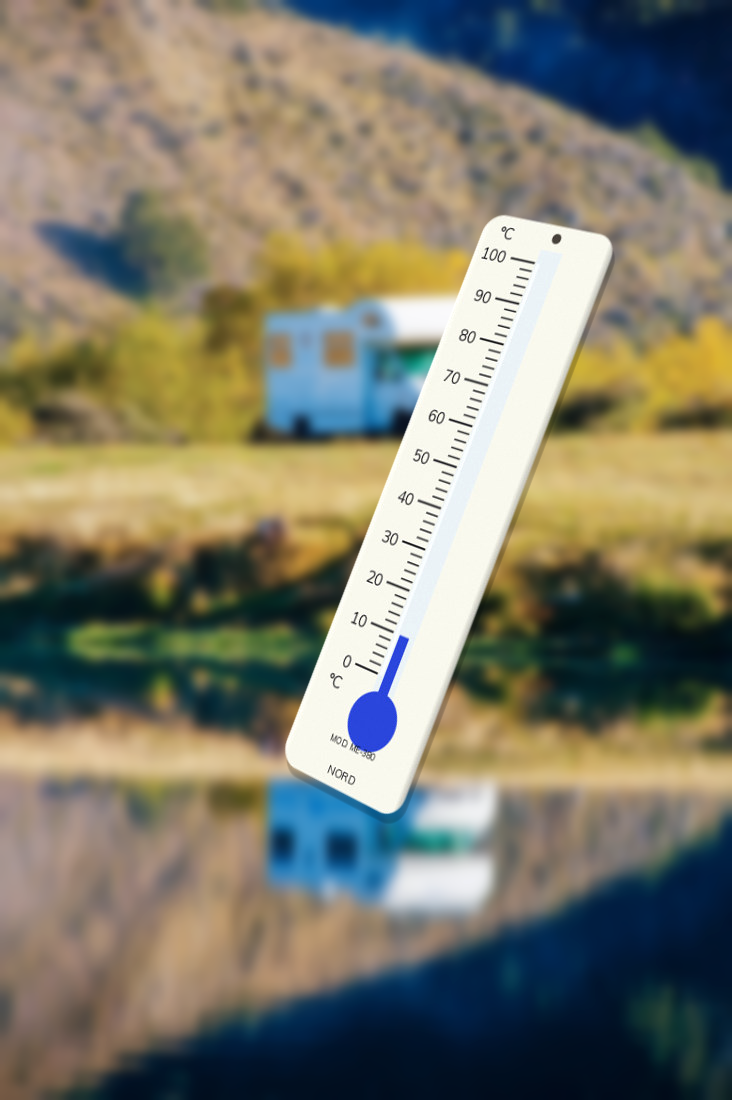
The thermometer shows 10 °C
